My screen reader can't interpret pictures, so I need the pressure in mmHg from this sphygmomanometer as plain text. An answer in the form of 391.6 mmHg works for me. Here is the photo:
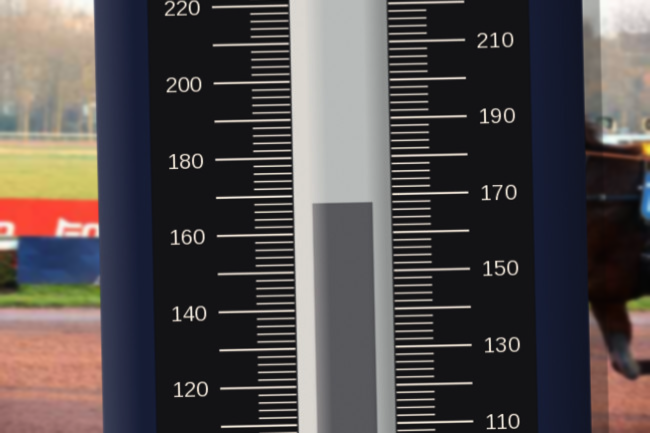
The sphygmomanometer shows 168 mmHg
